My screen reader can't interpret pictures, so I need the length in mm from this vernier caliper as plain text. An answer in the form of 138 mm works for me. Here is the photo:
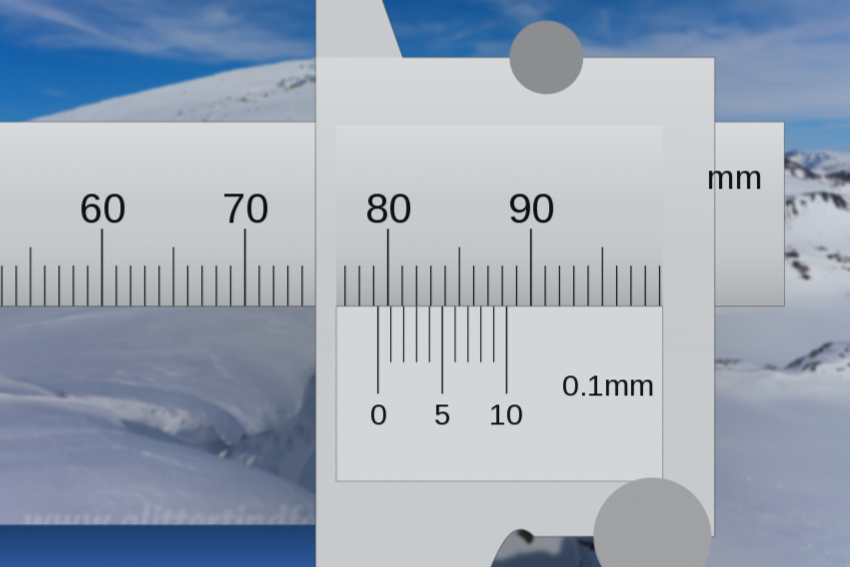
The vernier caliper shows 79.3 mm
